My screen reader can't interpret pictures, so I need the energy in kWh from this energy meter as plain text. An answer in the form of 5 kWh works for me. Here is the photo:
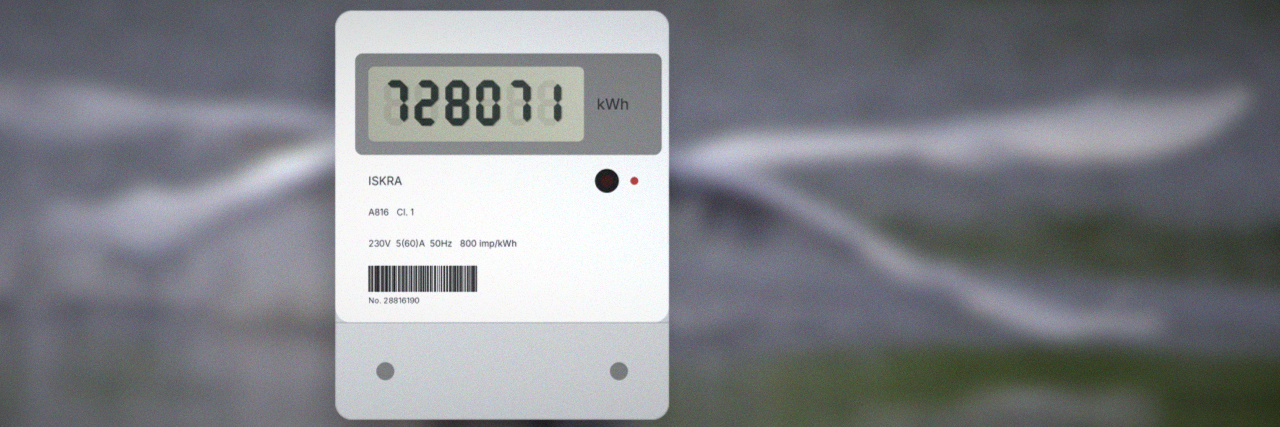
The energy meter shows 728071 kWh
